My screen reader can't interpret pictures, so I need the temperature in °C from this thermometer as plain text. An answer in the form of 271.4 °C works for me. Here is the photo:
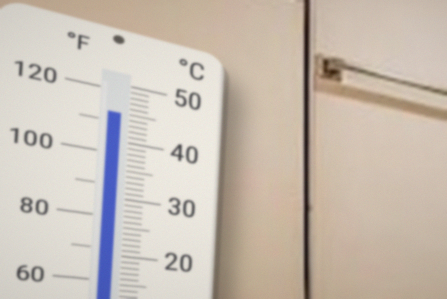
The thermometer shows 45 °C
